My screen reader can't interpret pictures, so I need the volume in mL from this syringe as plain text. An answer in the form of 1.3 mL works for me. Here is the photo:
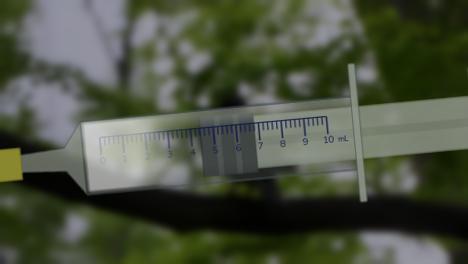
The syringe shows 4.4 mL
